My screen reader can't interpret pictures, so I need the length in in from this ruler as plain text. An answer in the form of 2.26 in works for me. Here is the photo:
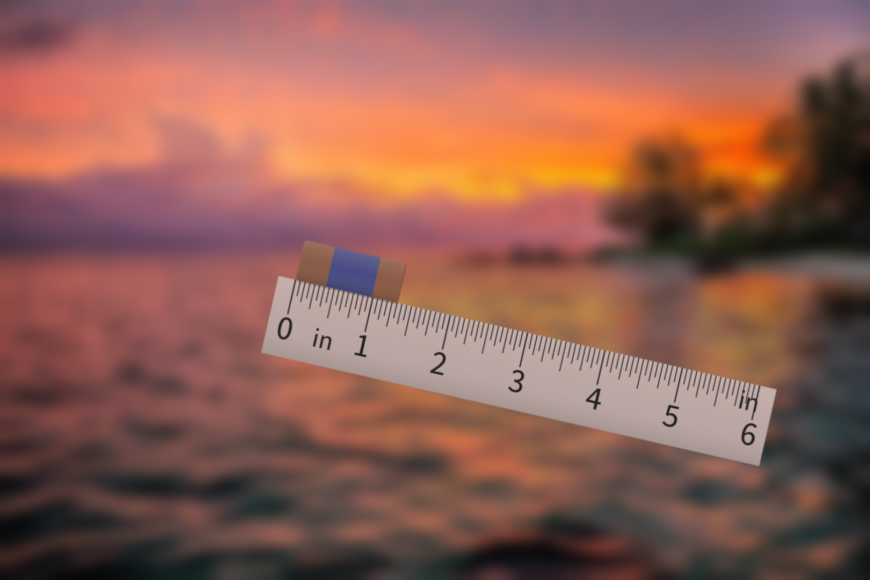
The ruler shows 1.3125 in
